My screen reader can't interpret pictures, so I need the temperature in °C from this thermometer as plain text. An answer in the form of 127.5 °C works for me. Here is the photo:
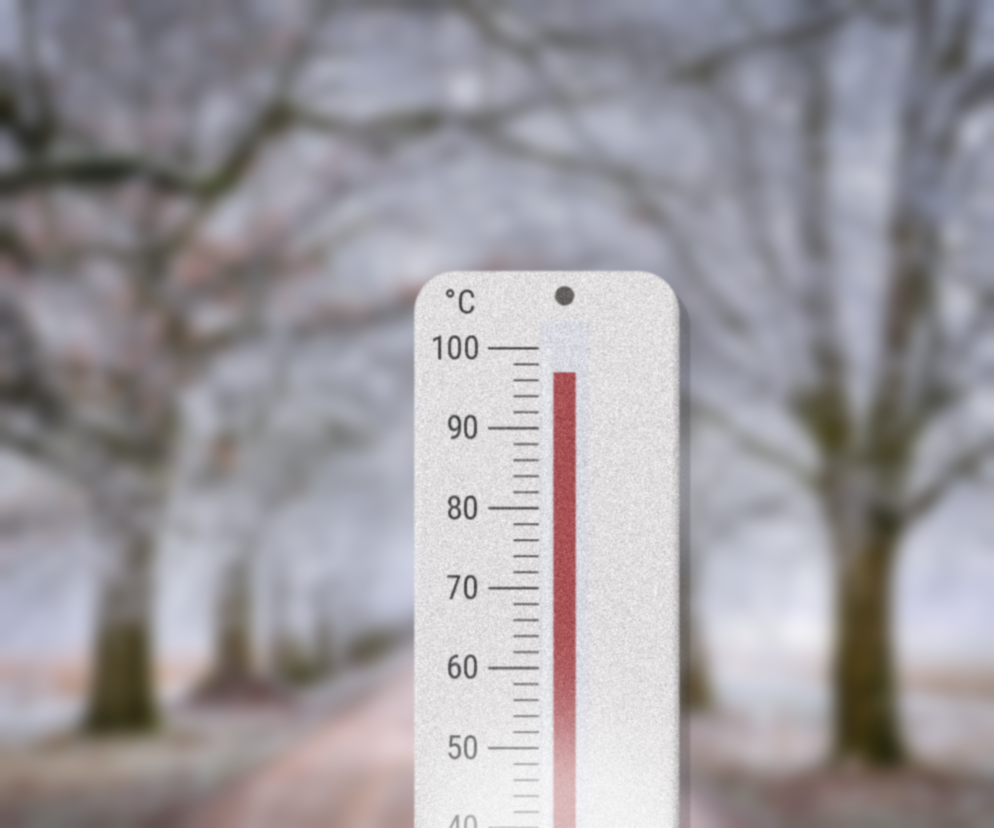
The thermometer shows 97 °C
